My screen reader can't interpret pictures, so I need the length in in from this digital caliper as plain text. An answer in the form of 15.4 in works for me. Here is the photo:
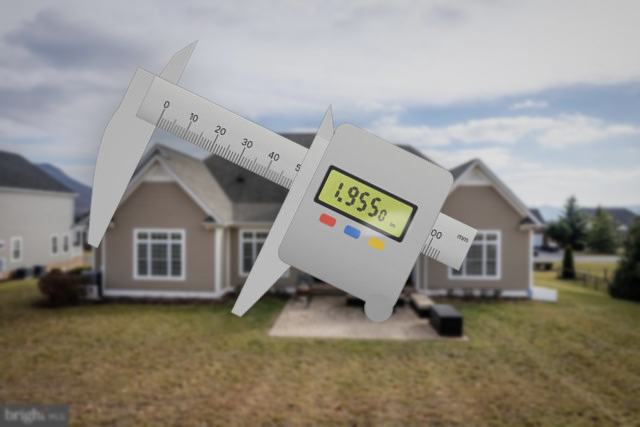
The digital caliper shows 1.9550 in
